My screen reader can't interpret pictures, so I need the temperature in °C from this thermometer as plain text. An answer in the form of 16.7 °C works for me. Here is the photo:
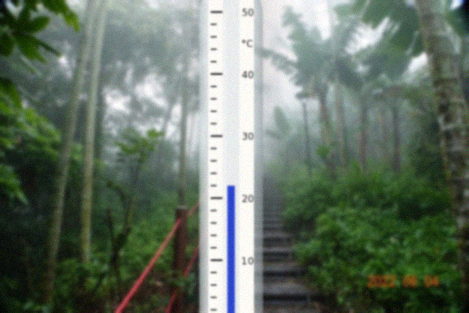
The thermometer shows 22 °C
